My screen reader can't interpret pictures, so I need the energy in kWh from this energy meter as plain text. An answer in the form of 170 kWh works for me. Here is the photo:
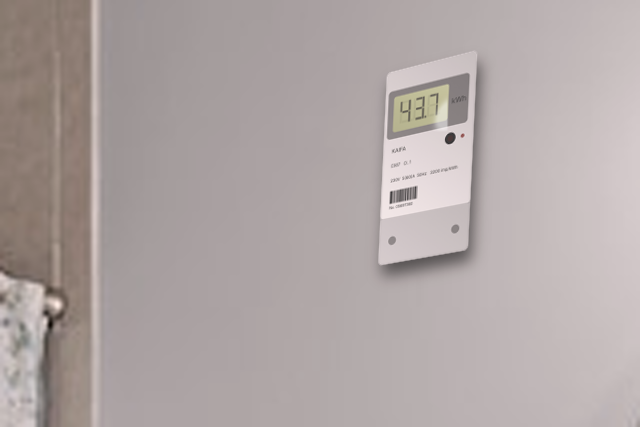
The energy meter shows 43.7 kWh
